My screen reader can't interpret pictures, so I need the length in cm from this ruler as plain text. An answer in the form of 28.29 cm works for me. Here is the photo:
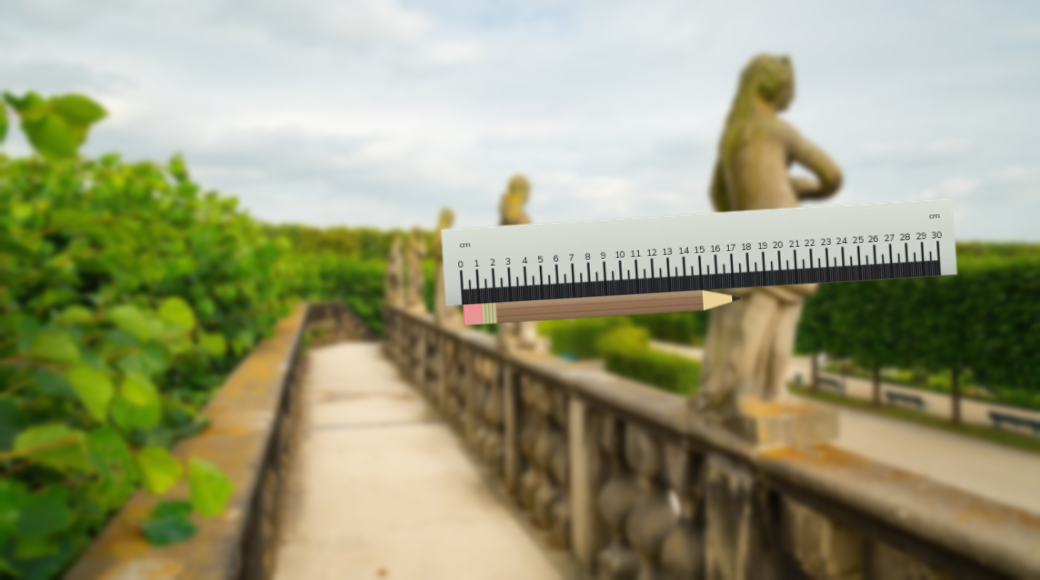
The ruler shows 17.5 cm
